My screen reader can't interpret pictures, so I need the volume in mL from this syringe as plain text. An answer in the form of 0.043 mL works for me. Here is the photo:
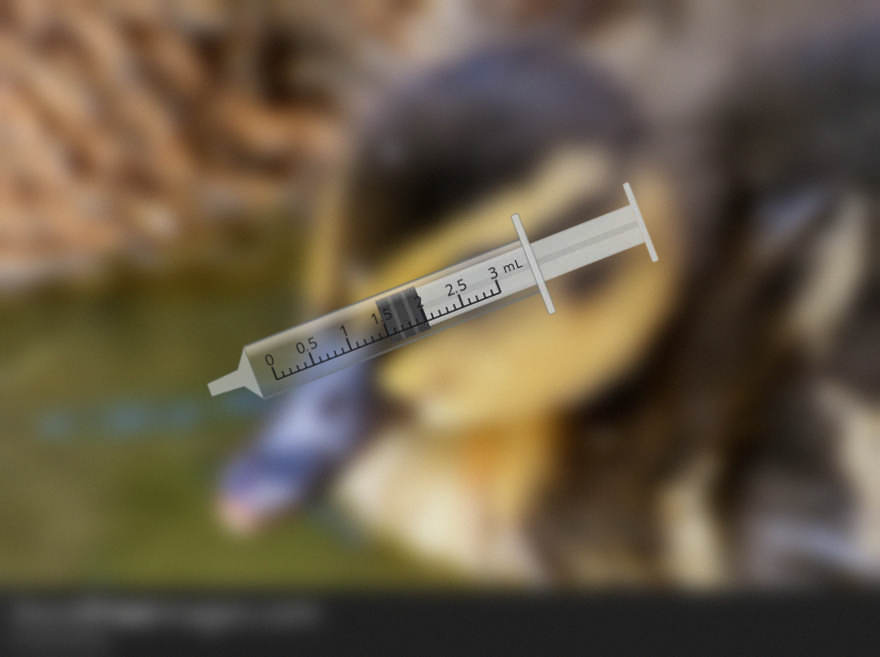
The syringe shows 1.5 mL
